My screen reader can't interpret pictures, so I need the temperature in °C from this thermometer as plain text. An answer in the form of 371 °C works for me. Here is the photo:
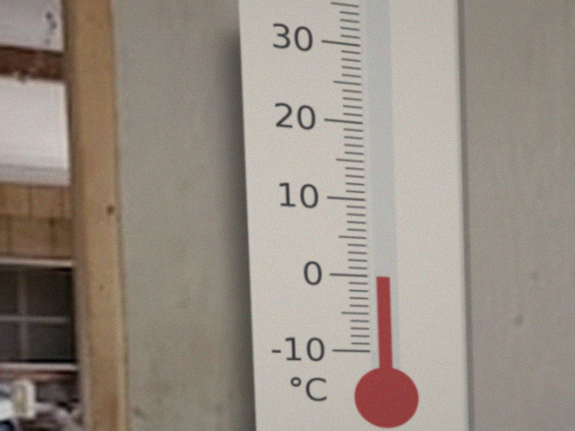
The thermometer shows 0 °C
